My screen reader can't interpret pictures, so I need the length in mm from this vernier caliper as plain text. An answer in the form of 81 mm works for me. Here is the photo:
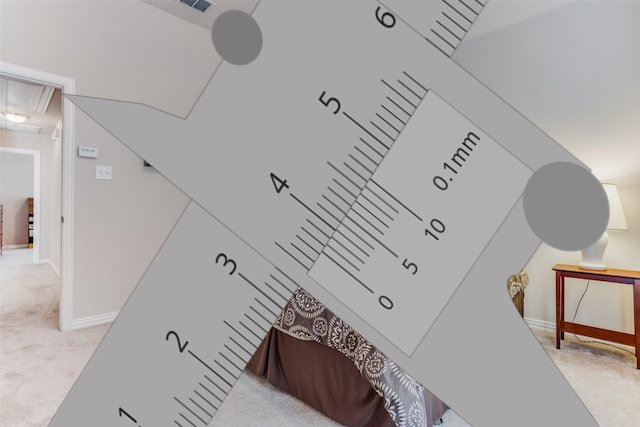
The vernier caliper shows 37.4 mm
